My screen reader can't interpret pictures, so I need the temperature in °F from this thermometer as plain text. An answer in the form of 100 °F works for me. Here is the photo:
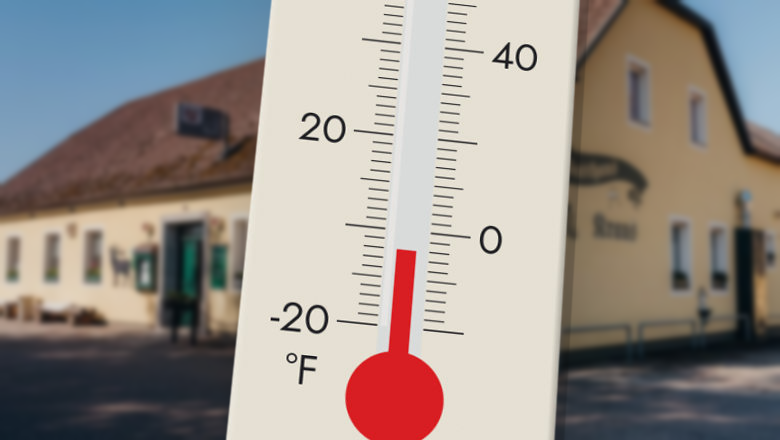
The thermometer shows -4 °F
